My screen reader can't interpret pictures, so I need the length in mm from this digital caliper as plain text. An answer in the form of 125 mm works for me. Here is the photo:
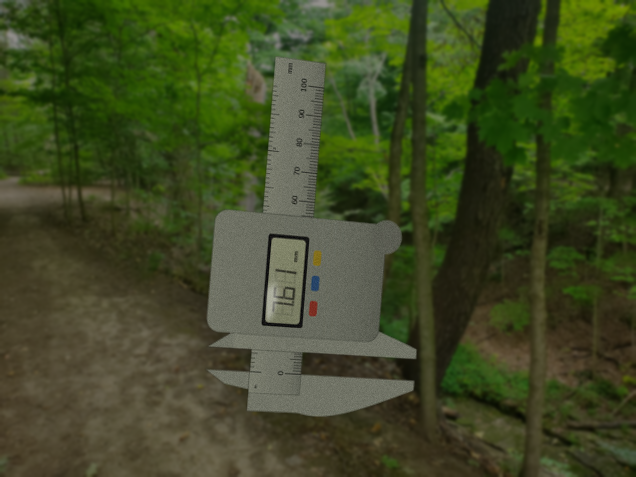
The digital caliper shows 7.61 mm
